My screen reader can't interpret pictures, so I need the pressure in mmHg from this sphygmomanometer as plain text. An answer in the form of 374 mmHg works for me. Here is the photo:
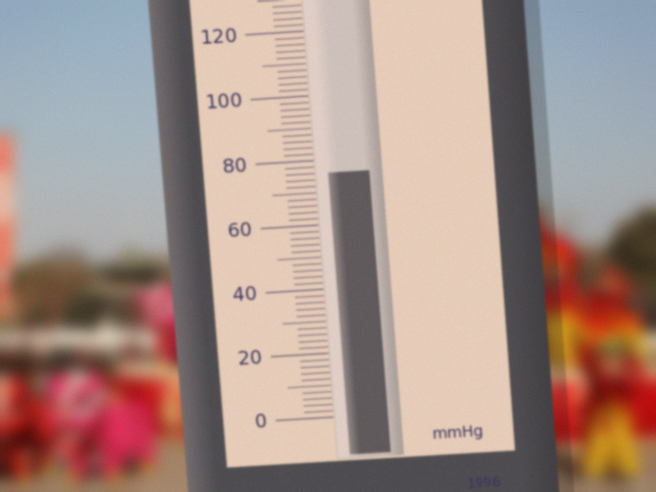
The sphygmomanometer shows 76 mmHg
